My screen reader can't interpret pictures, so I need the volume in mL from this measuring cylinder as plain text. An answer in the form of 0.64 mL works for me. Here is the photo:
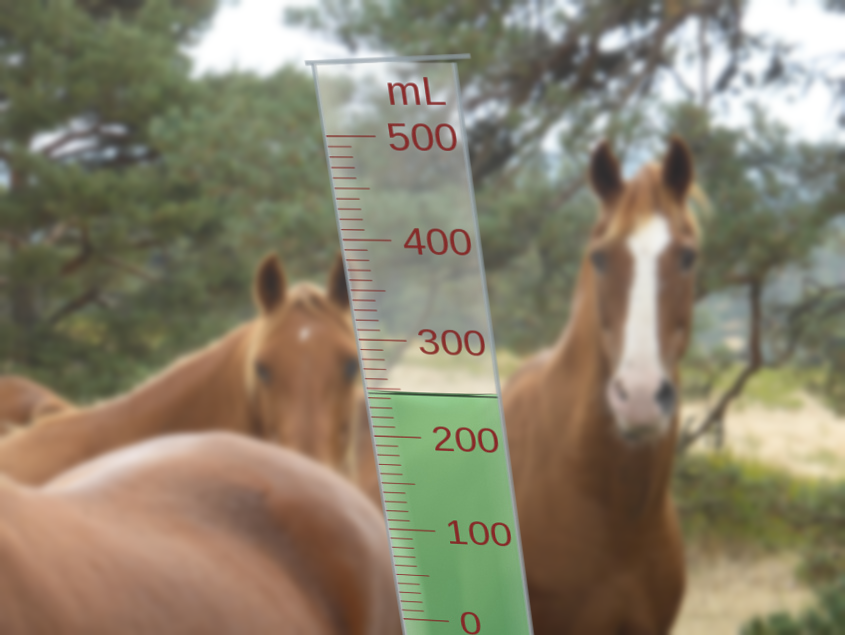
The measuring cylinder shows 245 mL
